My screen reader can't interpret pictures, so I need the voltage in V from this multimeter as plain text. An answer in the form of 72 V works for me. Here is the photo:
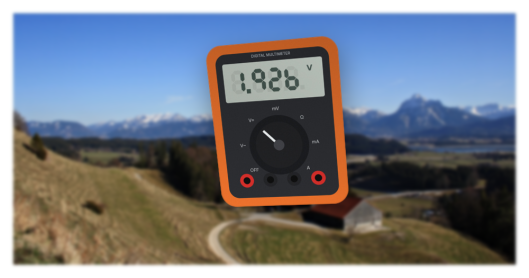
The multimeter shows 1.926 V
